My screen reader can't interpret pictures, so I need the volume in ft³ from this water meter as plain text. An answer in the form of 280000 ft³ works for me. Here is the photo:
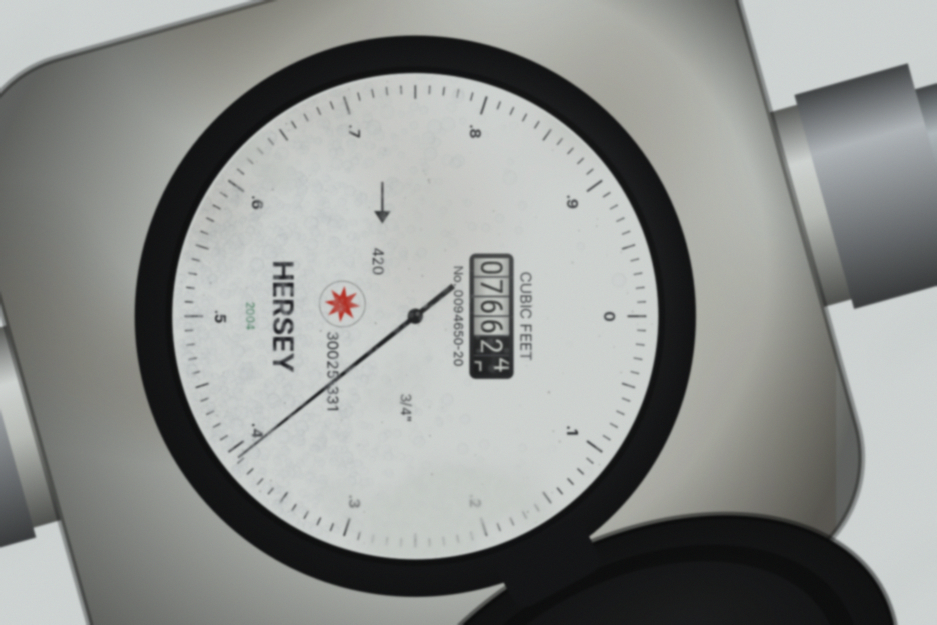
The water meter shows 76624.39 ft³
